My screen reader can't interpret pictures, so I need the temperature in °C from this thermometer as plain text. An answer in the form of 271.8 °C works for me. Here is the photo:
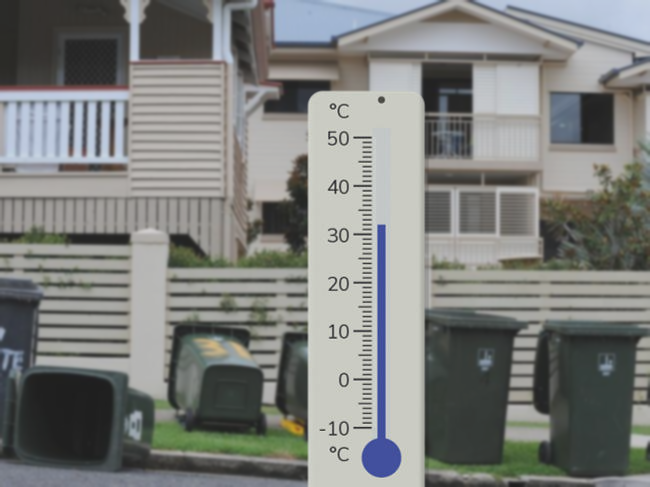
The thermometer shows 32 °C
